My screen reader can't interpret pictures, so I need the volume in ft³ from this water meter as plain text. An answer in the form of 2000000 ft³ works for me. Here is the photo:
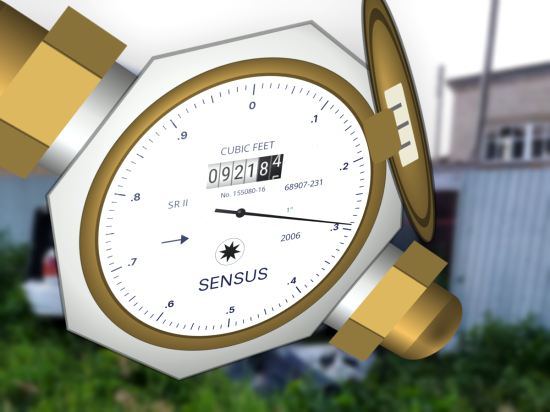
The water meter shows 92184.29 ft³
